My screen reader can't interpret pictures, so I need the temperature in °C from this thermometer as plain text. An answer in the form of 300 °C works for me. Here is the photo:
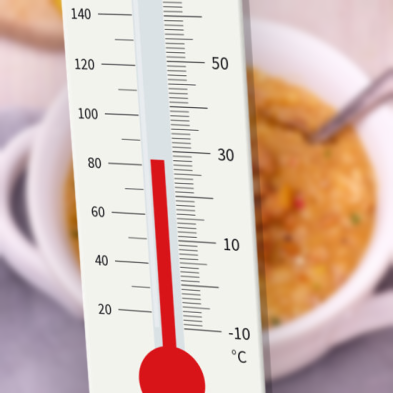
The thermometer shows 28 °C
